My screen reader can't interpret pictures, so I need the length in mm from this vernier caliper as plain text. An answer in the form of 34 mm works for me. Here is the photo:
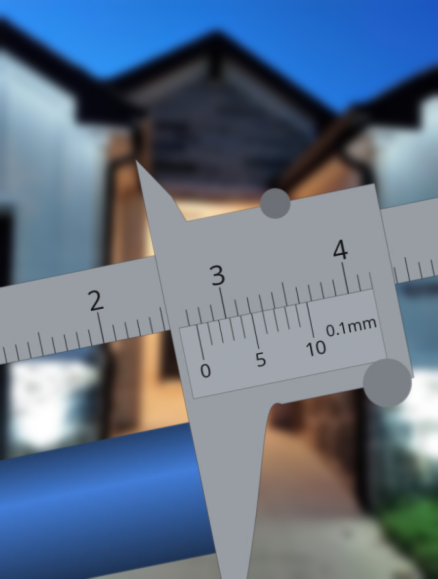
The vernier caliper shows 27.6 mm
